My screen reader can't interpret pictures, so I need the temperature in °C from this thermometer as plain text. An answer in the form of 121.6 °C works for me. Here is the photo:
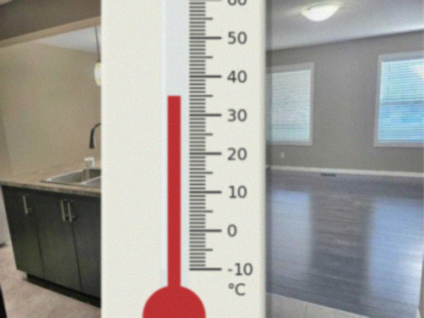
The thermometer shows 35 °C
